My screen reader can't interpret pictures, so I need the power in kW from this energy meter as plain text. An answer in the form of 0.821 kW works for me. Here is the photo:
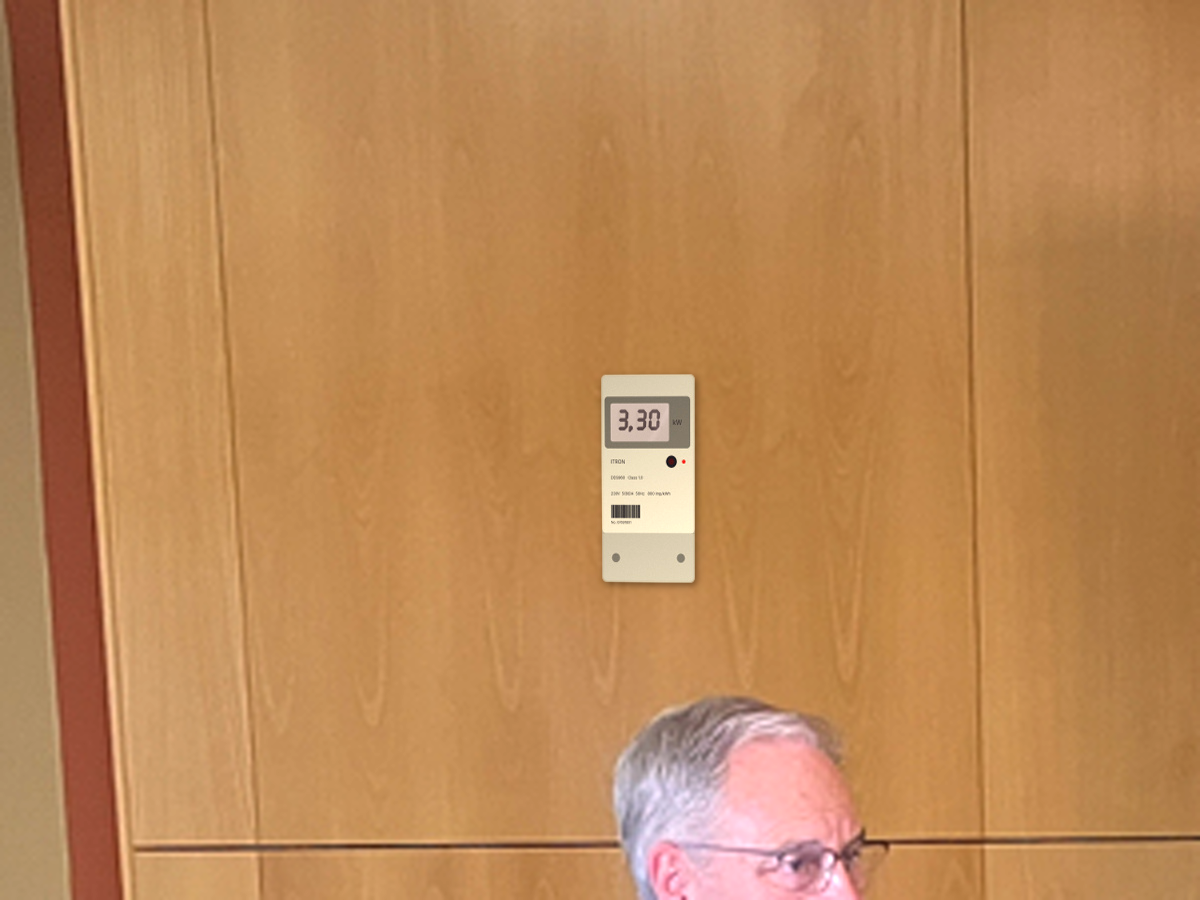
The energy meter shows 3.30 kW
